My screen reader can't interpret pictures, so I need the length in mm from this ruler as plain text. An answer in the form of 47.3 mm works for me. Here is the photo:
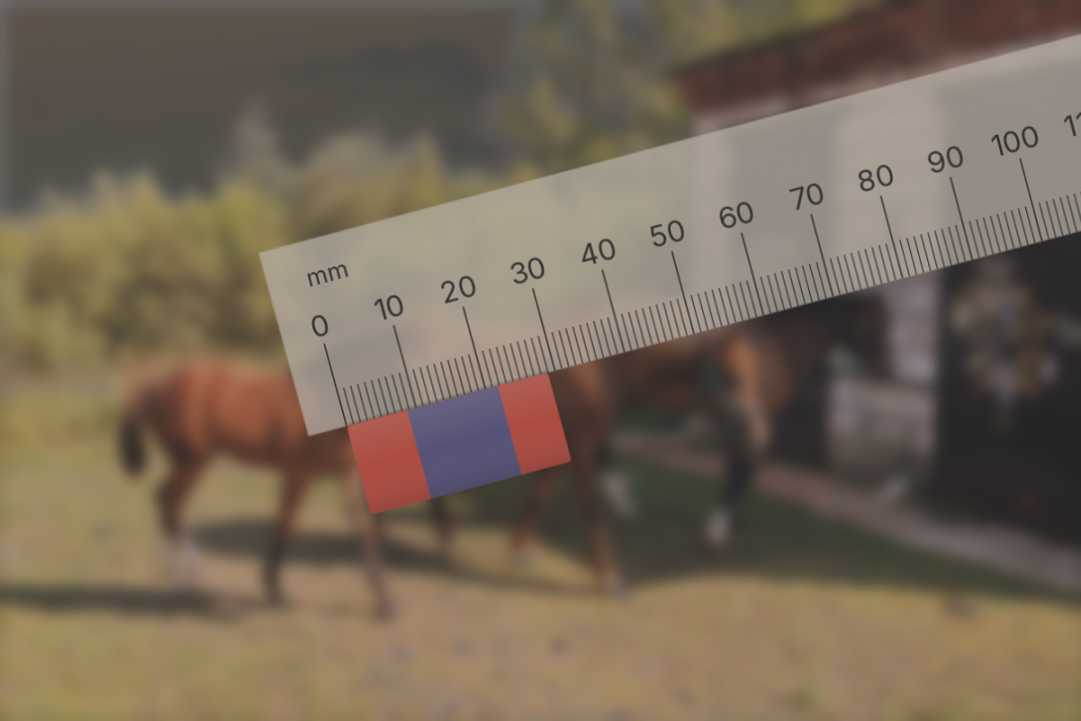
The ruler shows 29 mm
